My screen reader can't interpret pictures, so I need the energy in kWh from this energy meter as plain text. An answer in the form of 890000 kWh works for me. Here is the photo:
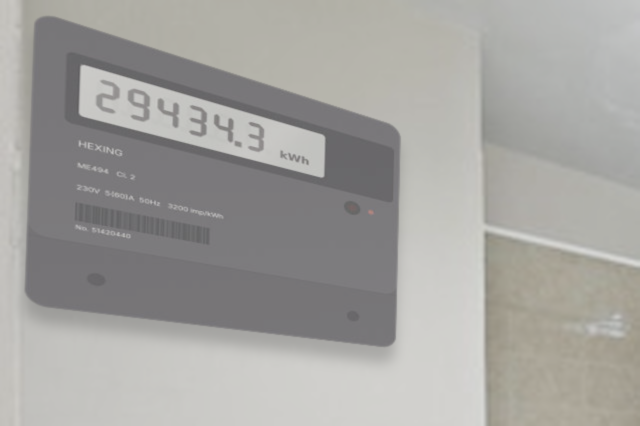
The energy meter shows 29434.3 kWh
